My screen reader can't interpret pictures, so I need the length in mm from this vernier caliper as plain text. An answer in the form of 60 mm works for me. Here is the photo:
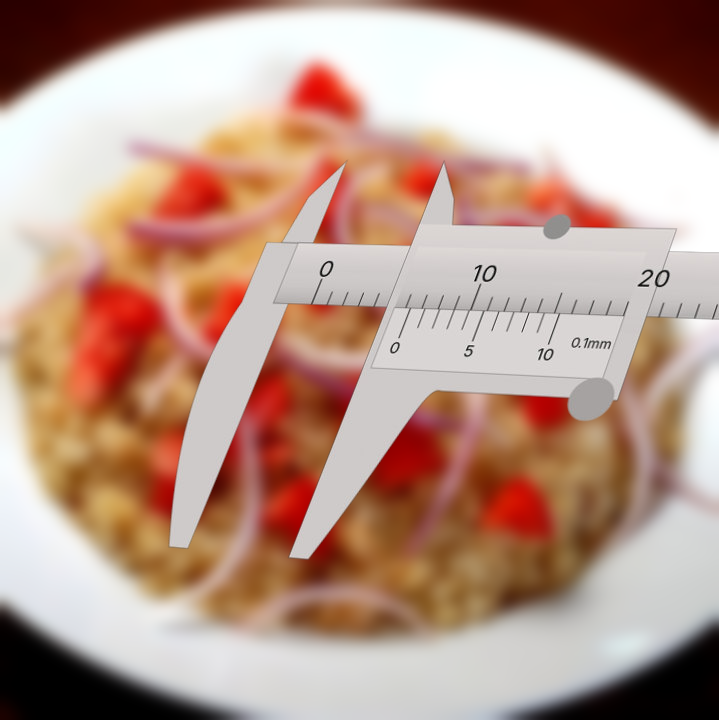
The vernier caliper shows 6.3 mm
